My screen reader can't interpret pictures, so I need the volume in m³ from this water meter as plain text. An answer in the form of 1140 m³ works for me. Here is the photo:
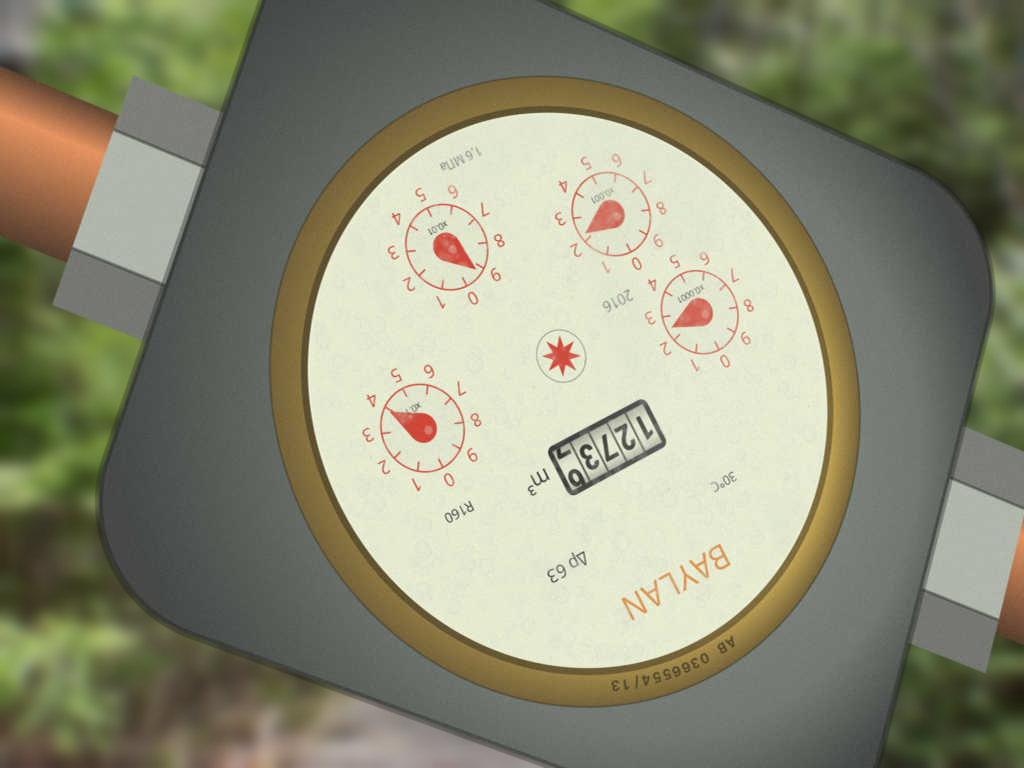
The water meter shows 12736.3922 m³
